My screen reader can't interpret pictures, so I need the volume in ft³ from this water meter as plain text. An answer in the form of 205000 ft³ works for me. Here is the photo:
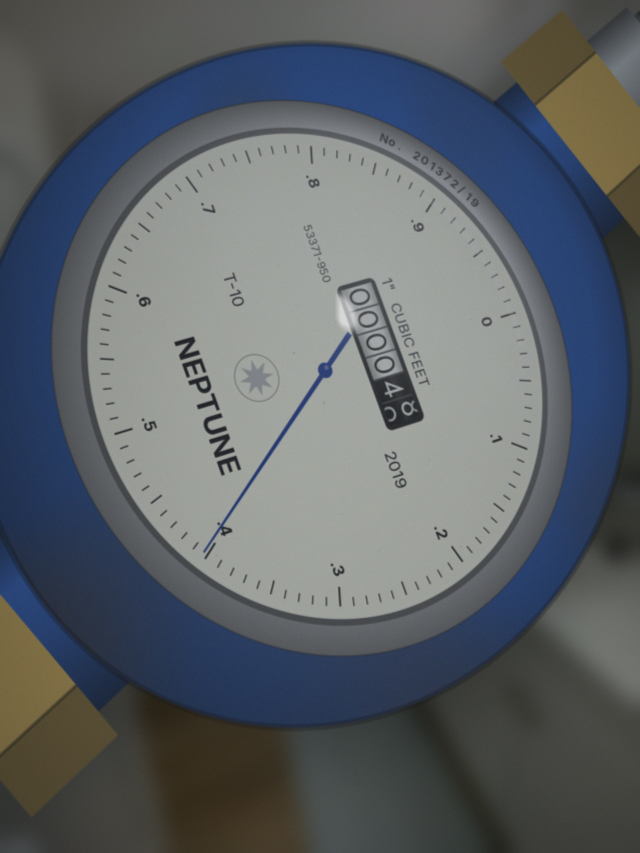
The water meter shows 48.40 ft³
